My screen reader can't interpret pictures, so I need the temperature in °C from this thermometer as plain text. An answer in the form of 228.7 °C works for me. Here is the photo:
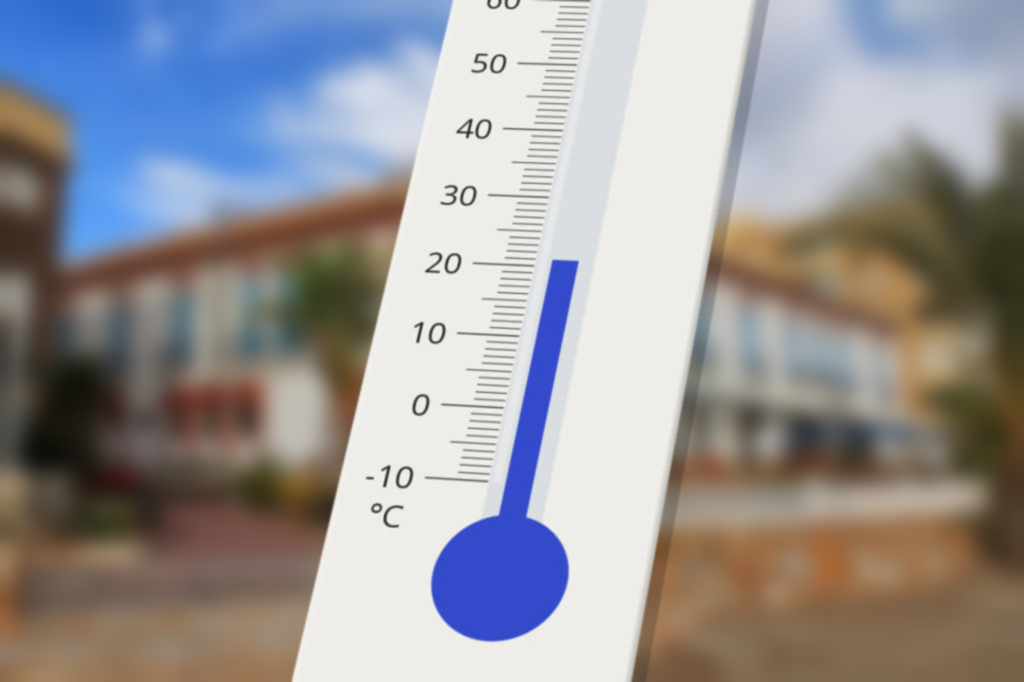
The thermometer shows 21 °C
